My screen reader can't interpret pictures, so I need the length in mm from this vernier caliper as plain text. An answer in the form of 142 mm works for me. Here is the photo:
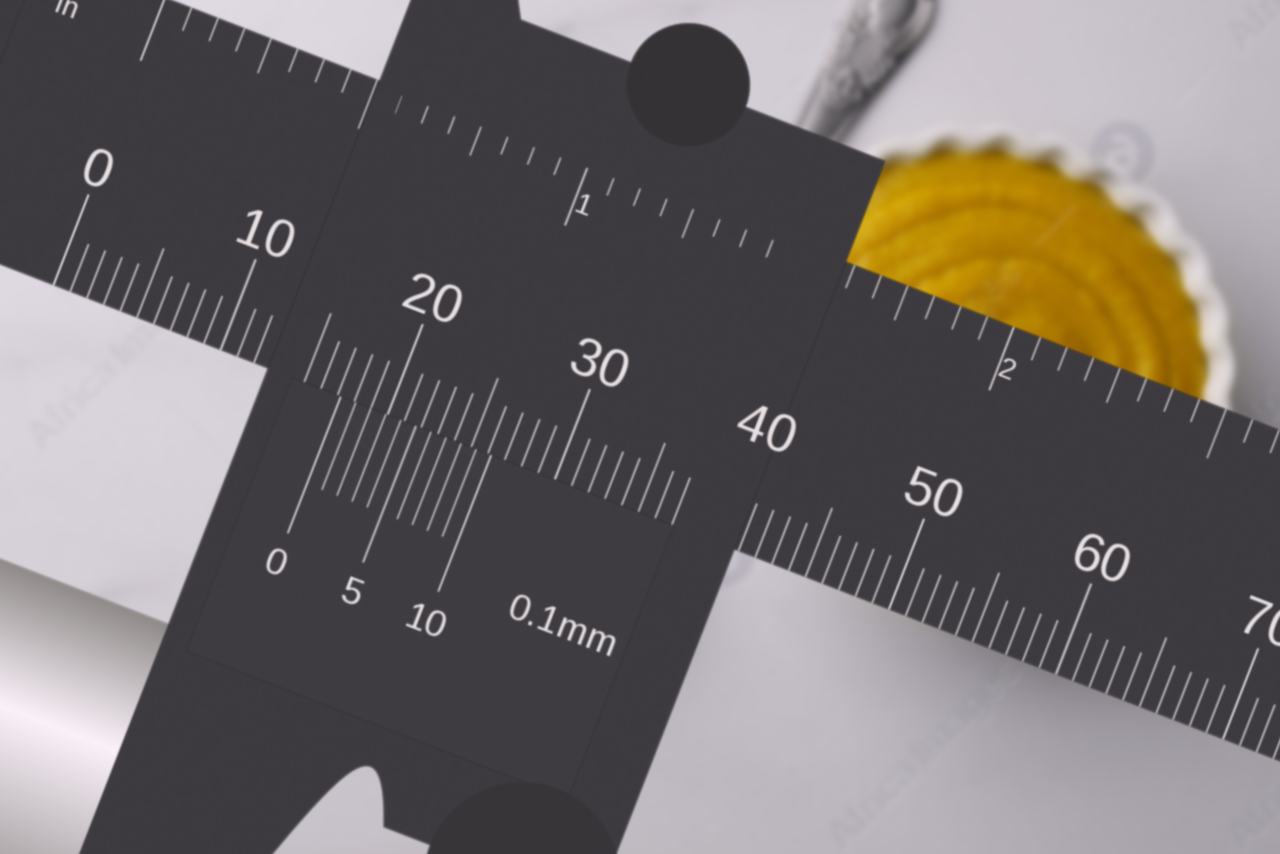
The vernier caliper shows 17.2 mm
